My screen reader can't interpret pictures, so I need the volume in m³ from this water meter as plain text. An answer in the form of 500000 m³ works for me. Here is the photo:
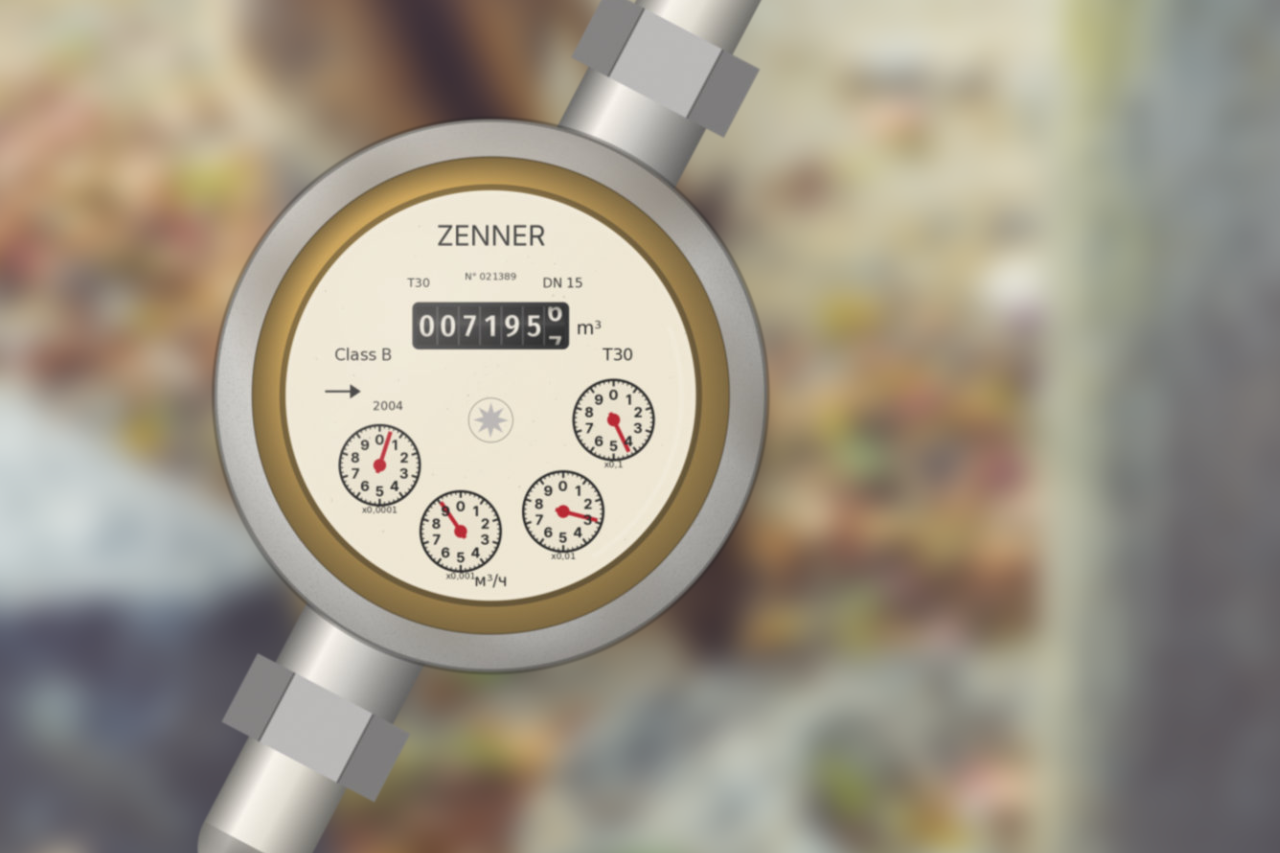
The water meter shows 71956.4290 m³
